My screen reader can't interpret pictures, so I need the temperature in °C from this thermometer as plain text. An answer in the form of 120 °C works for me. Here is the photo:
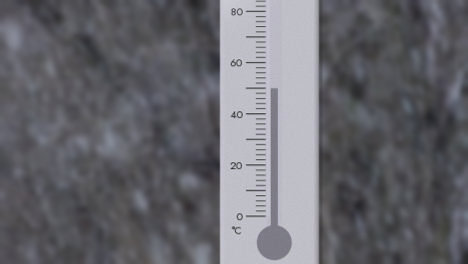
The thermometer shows 50 °C
